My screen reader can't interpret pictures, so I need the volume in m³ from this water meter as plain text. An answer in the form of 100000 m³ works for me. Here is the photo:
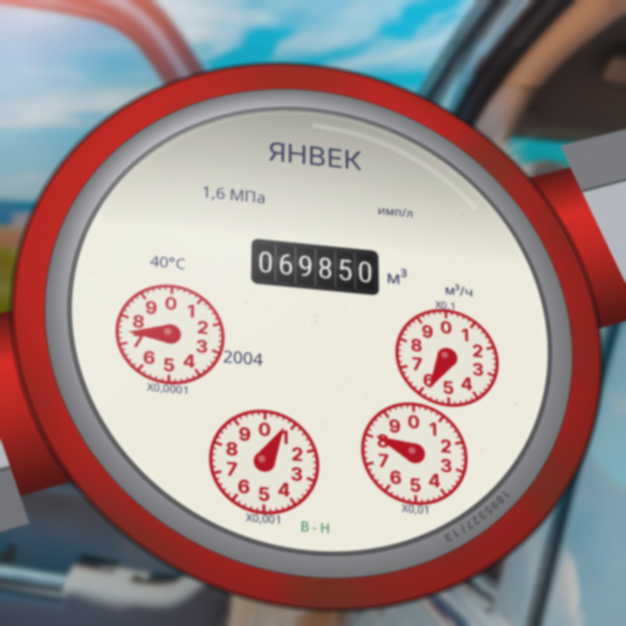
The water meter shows 69850.5807 m³
